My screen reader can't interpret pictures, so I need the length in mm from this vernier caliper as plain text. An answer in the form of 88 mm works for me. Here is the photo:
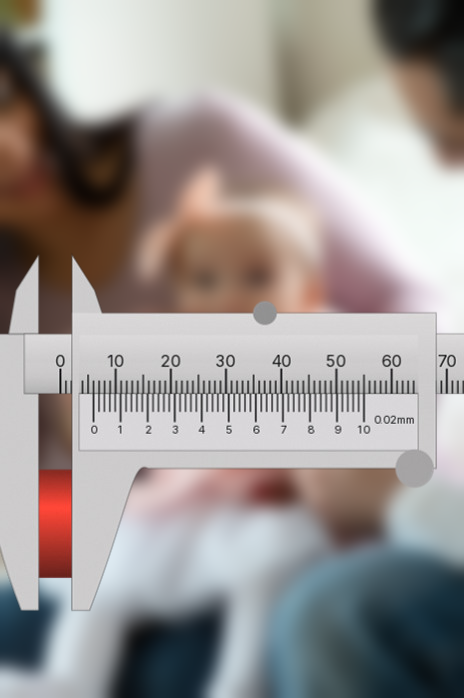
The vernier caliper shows 6.0 mm
